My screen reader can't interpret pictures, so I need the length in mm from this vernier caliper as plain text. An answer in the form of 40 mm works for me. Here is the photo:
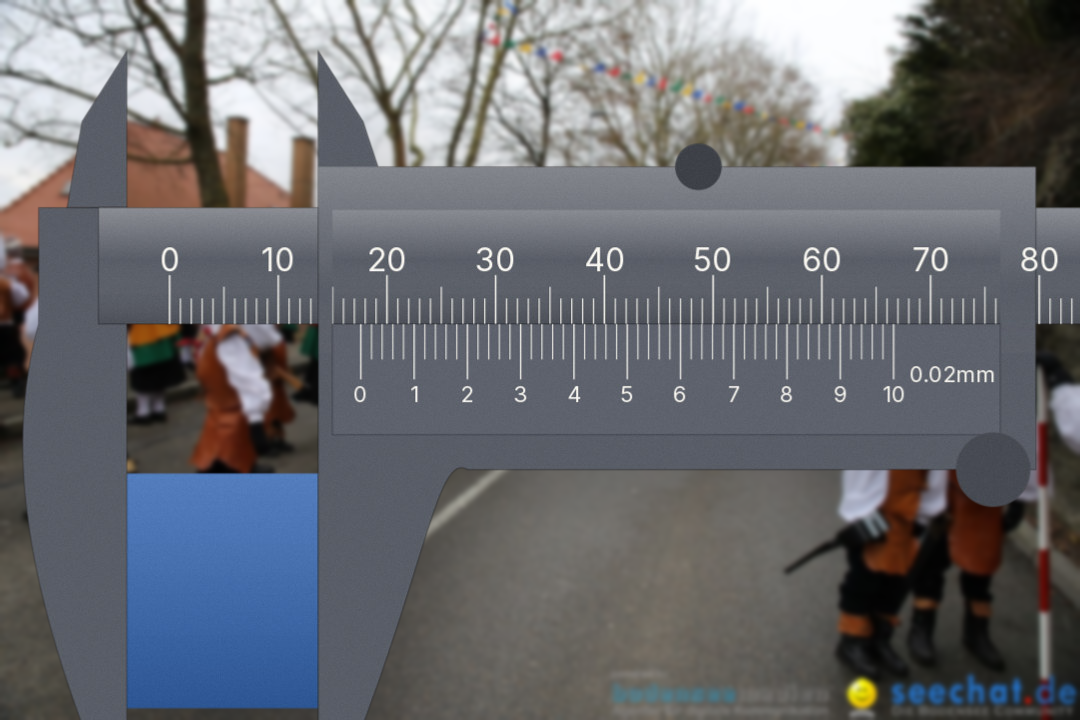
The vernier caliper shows 17.6 mm
